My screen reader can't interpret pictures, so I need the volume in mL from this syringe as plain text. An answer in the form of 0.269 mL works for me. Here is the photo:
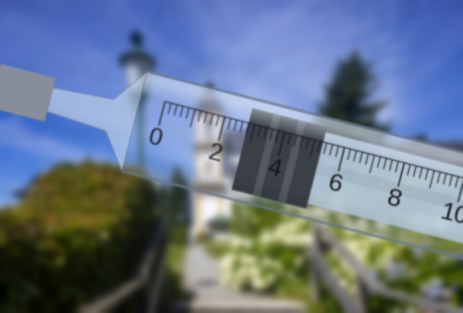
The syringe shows 2.8 mL
